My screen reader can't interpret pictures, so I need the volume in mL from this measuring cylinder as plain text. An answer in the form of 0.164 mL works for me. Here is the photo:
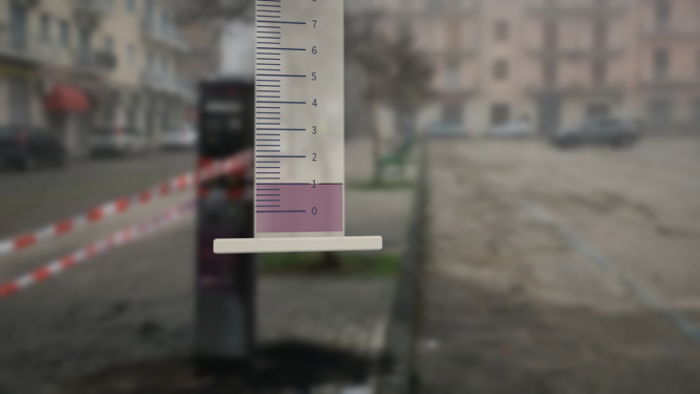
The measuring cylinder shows 1 mL
